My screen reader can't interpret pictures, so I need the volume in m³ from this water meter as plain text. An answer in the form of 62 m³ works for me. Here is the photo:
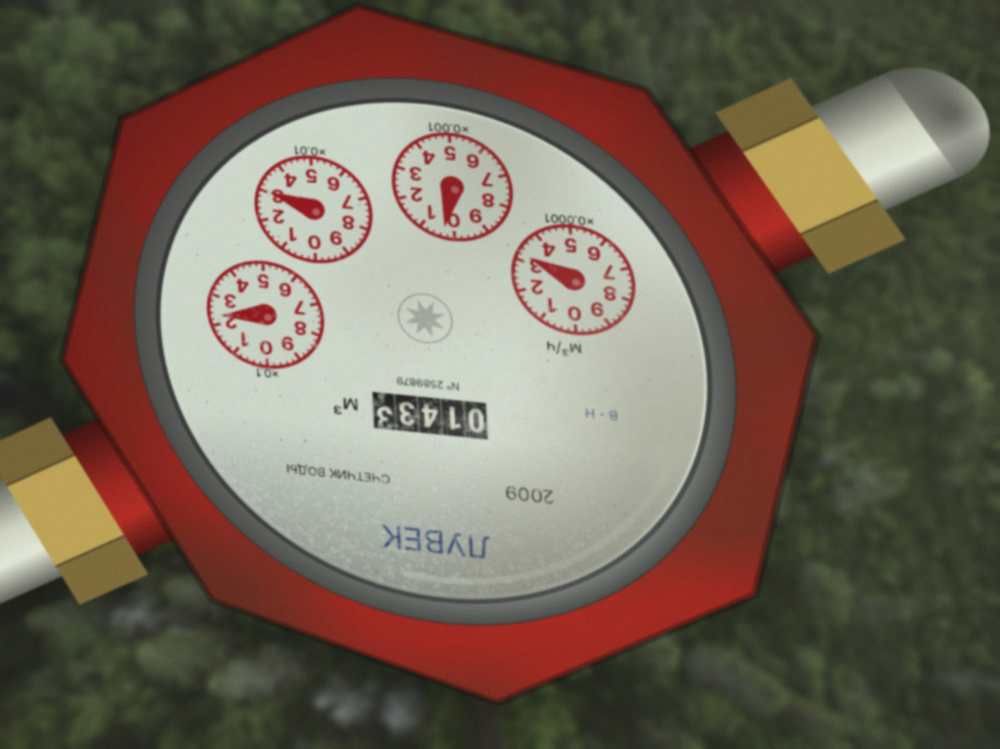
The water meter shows 1433.2303 m³
